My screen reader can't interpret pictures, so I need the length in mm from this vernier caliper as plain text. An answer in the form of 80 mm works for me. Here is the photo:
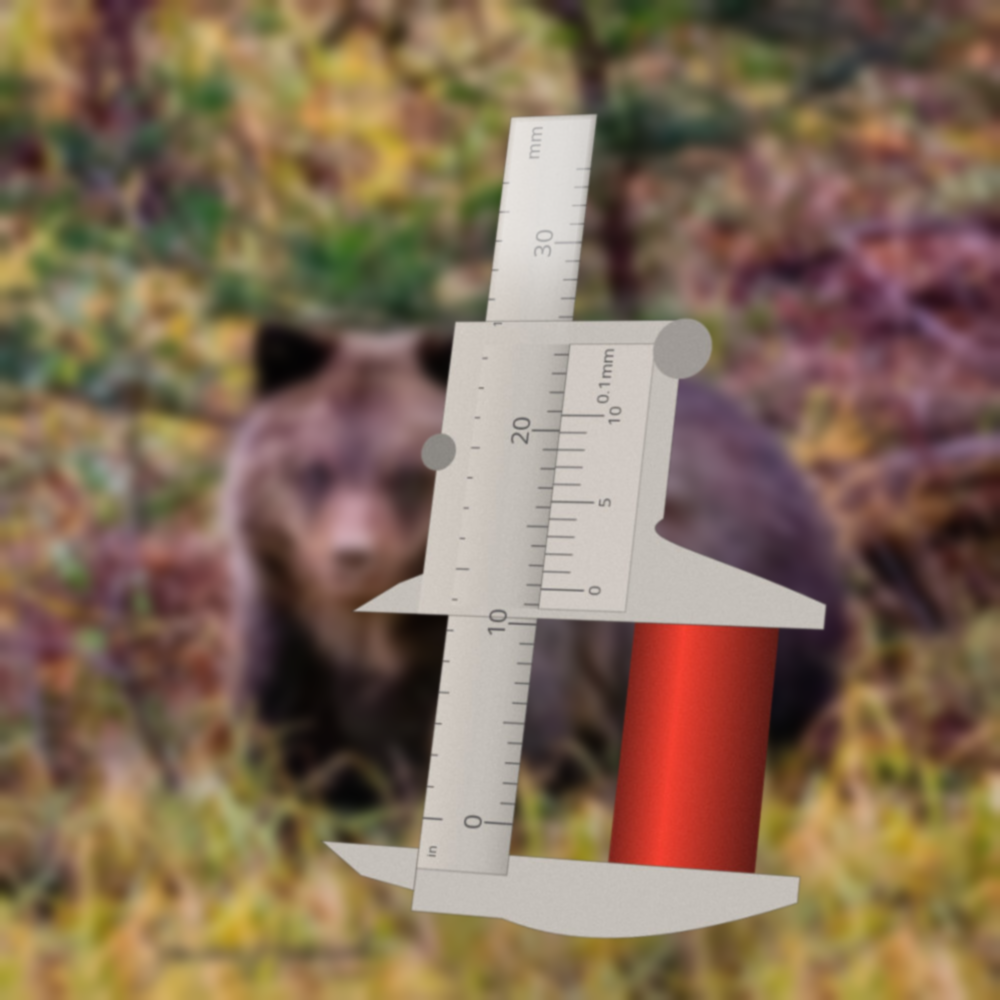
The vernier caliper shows 11.8 mm
